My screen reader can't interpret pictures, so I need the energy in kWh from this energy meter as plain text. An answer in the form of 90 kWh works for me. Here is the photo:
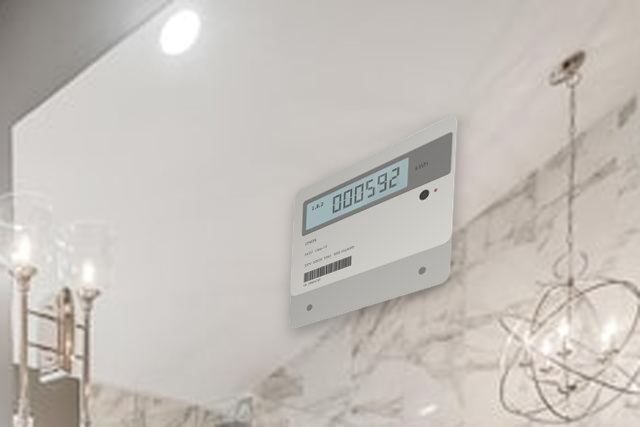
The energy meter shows 592 kWh
